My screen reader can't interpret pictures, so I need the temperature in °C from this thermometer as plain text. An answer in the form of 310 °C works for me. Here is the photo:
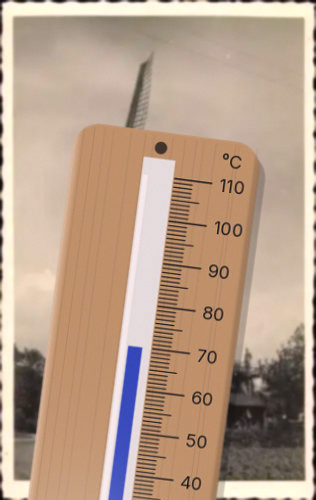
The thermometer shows 70 °C
